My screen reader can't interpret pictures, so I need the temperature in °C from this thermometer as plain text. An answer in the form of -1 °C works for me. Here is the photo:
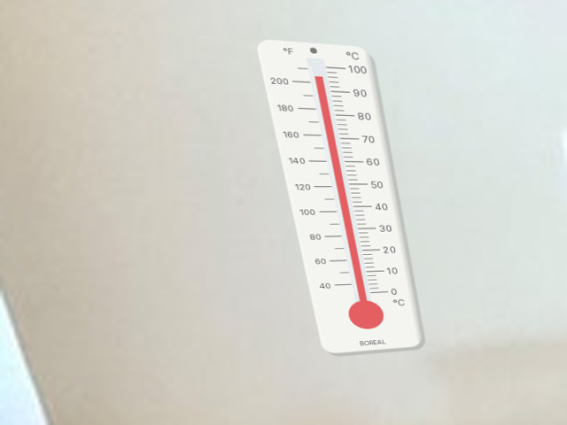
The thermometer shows 96 °C
